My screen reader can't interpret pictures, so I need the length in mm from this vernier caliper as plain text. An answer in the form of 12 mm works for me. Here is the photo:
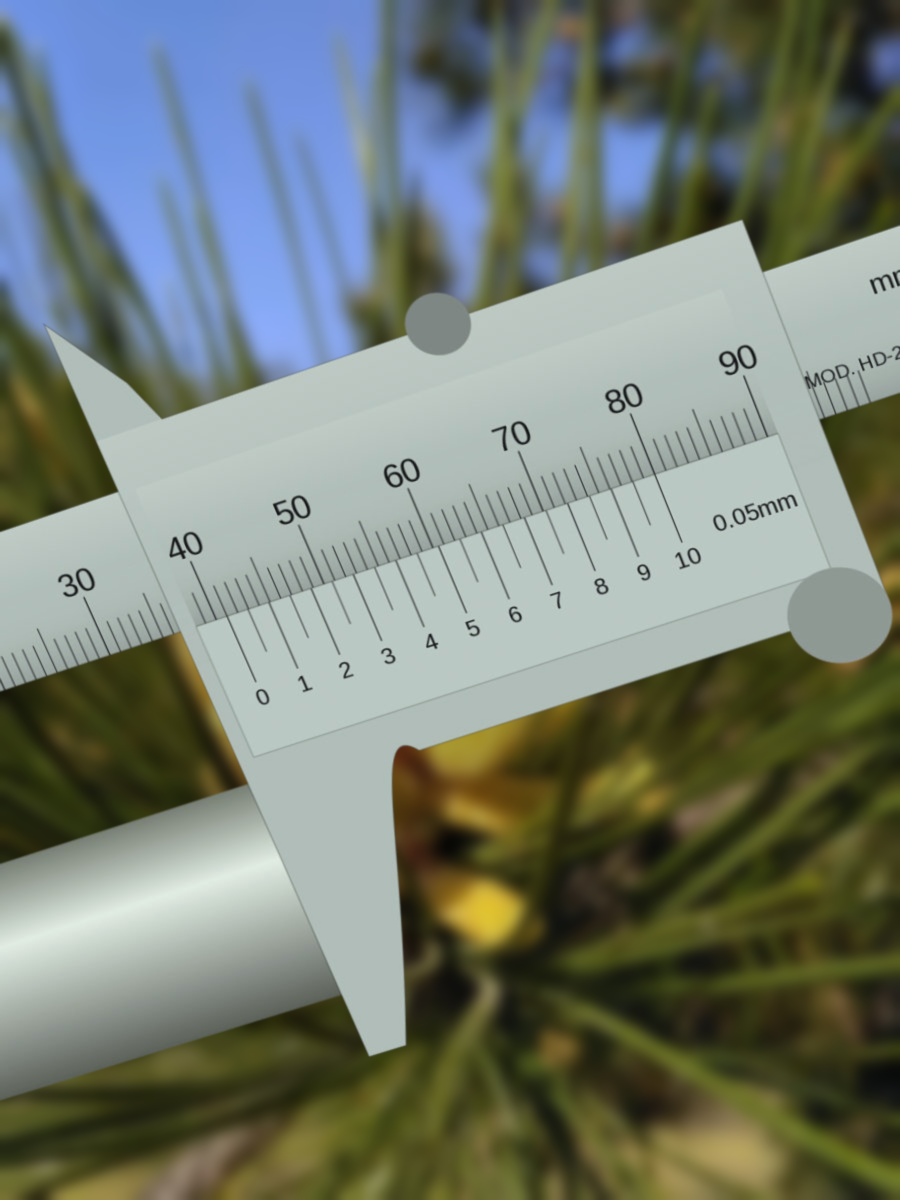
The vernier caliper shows 41.0 mm
